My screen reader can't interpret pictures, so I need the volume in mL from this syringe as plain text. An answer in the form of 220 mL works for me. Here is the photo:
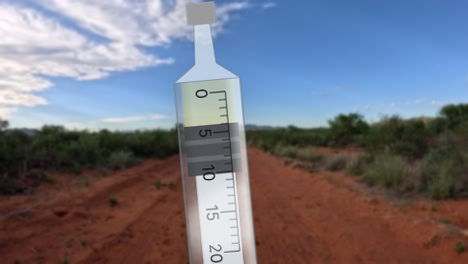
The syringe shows 4 mL
